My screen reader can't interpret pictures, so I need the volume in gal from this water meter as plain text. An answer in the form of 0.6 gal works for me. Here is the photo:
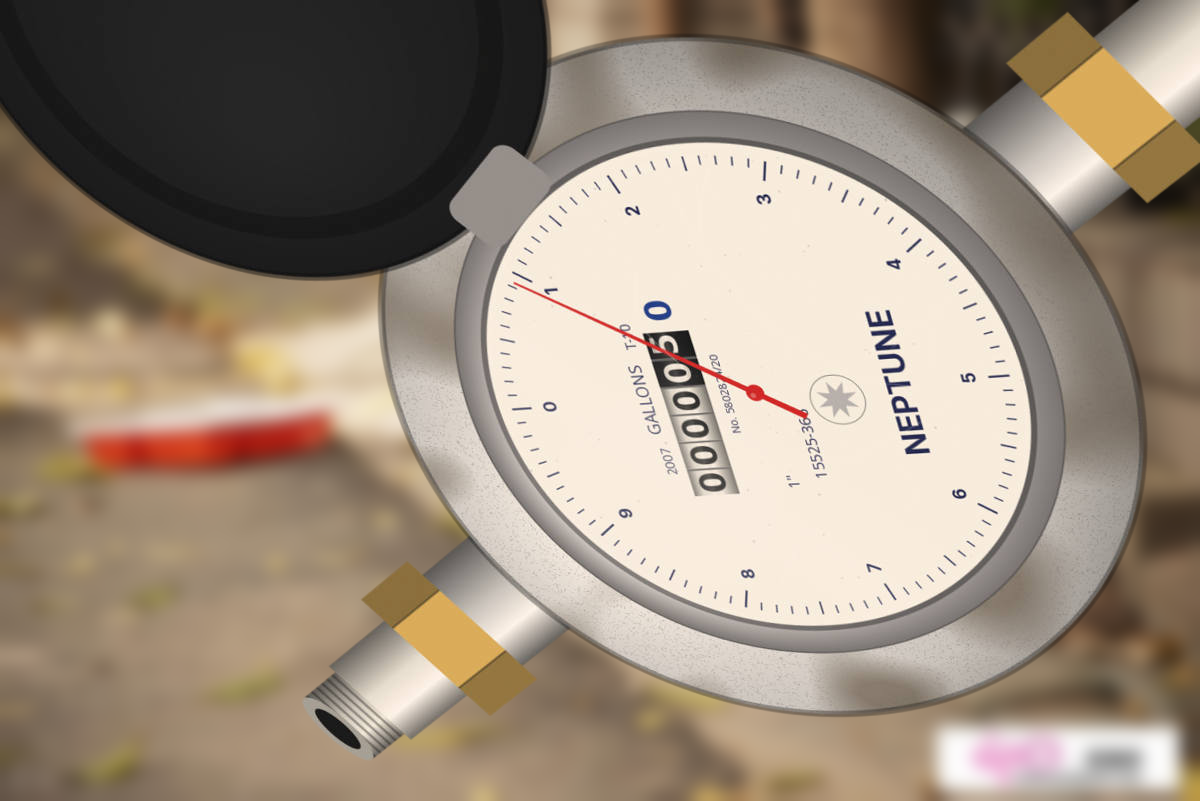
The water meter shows 50.9 gal
